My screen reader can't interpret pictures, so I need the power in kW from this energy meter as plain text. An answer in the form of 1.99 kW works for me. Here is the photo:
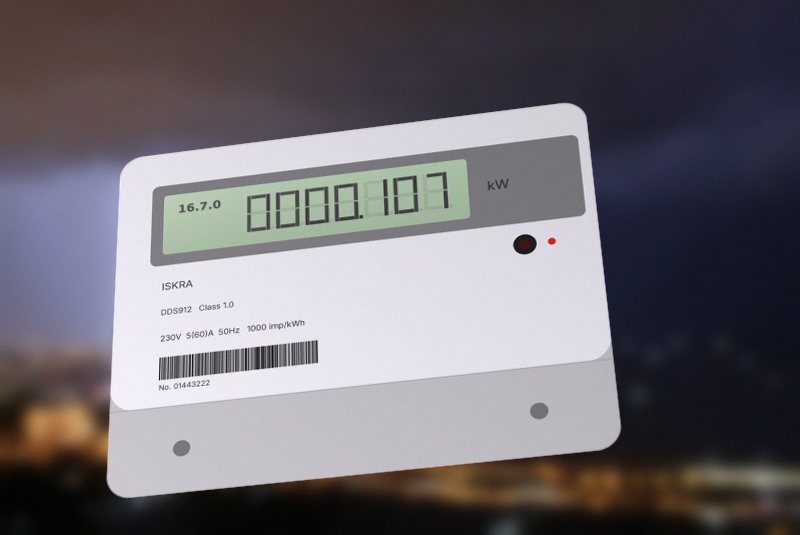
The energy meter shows 0.107 kW
